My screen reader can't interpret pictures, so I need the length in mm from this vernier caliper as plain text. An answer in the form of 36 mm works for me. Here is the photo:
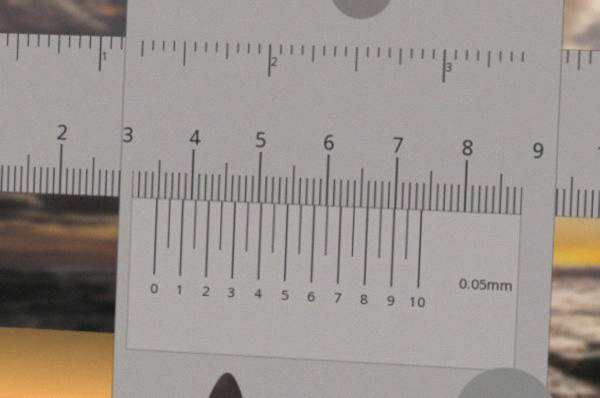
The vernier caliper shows 34.8 mm
